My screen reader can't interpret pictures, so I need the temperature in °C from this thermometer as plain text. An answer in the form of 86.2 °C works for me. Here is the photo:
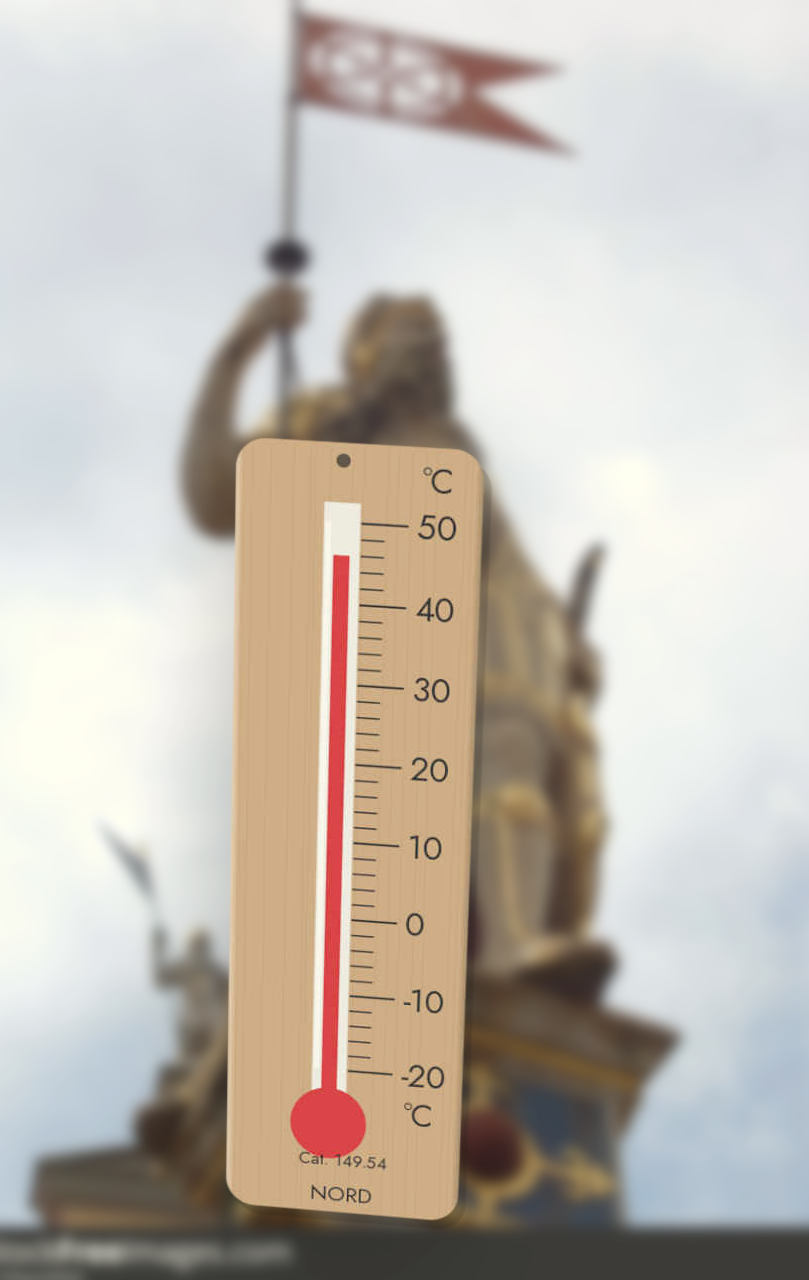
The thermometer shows 46 °C
